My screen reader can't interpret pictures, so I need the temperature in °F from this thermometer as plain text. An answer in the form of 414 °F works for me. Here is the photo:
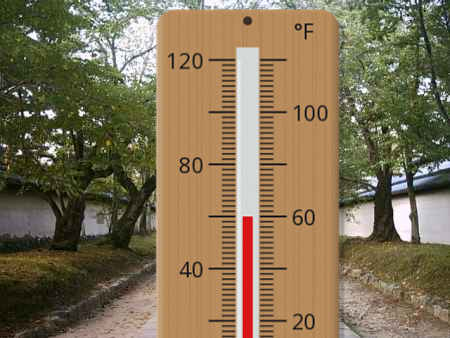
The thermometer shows 60 °F
